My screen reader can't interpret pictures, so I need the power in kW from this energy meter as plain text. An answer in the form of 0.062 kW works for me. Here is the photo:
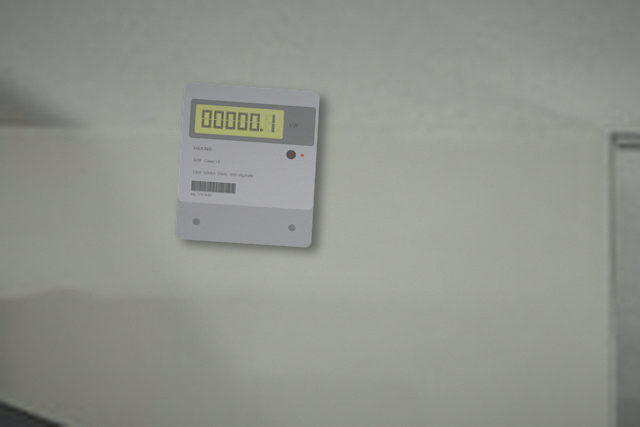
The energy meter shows 0.1 kW
